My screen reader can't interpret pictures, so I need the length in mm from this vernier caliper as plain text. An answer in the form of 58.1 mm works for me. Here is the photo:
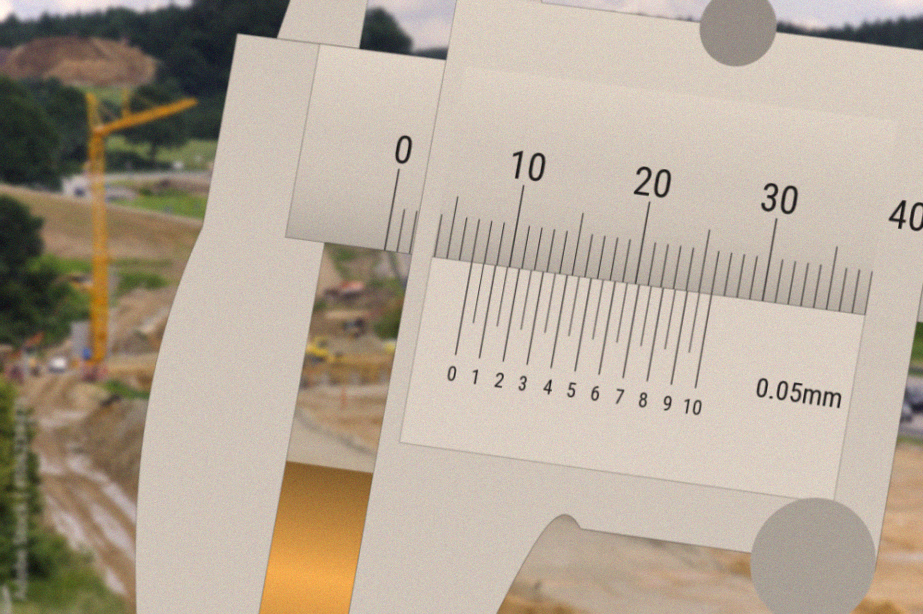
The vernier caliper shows 7.0 mm
